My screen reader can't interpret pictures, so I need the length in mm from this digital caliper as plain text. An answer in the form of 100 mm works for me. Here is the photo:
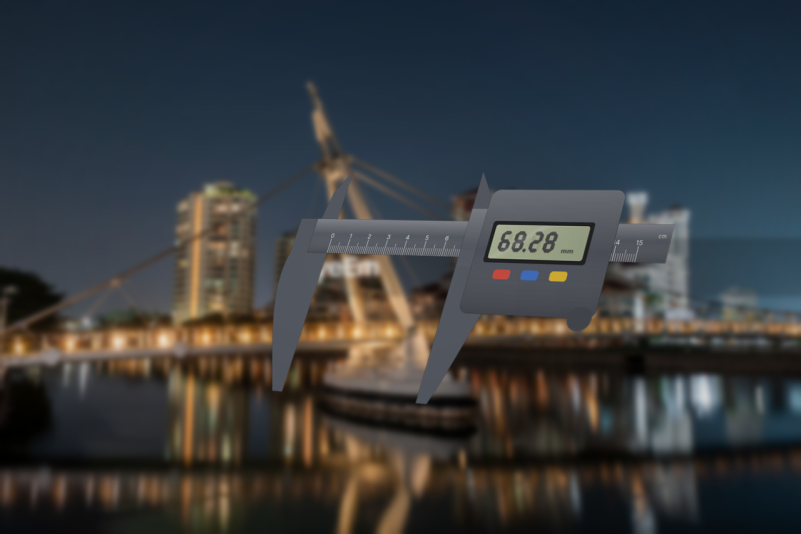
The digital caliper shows 68.28 mm
